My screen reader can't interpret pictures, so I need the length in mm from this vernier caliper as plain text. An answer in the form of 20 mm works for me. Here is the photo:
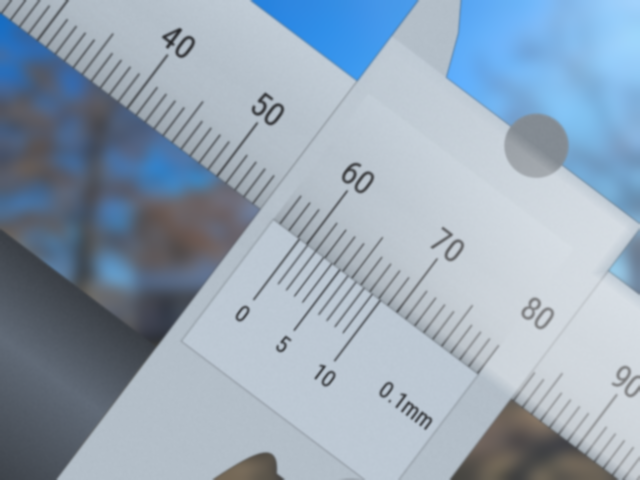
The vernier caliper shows 59.2 mm
